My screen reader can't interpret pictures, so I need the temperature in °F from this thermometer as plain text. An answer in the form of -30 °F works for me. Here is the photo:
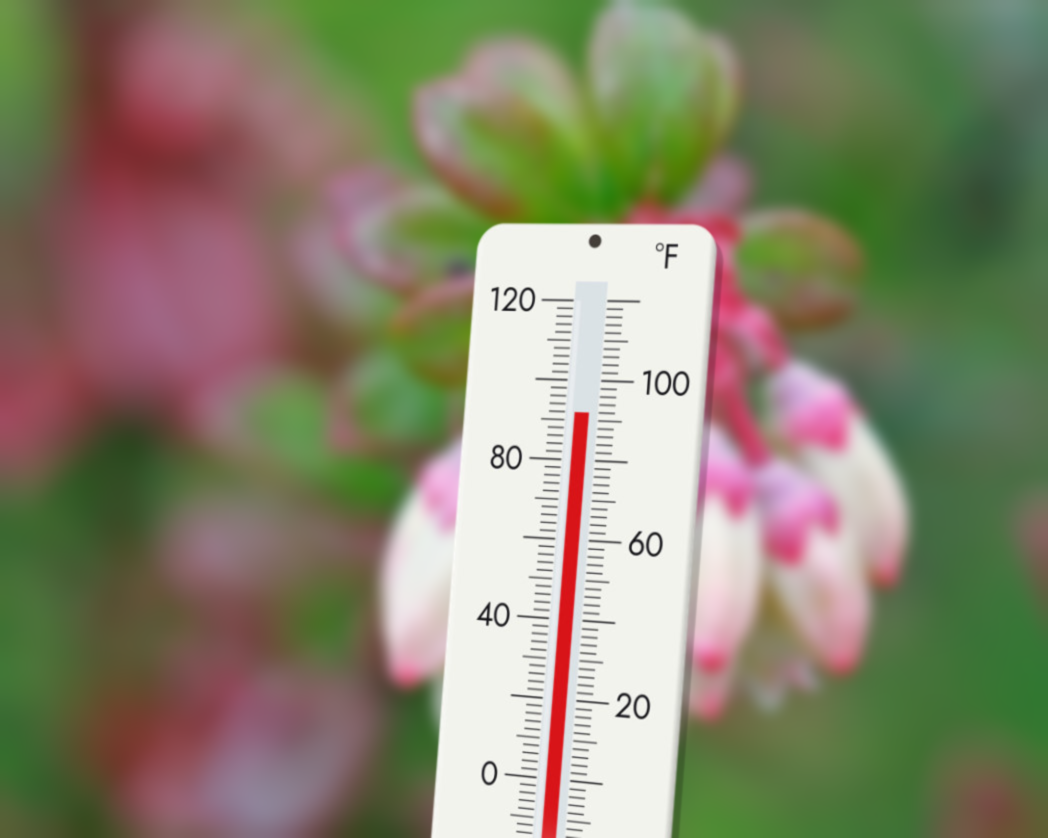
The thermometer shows 92 °F
